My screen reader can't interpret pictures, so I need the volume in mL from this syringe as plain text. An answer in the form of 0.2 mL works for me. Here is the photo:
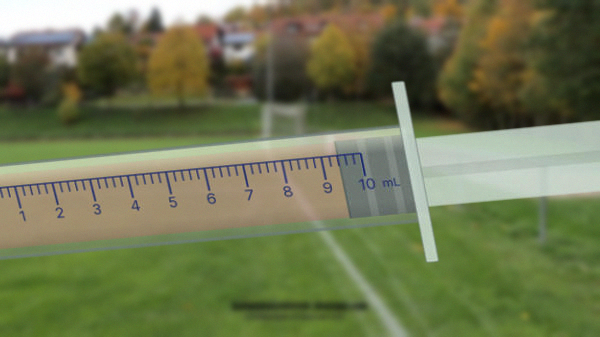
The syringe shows 9.4 mL
